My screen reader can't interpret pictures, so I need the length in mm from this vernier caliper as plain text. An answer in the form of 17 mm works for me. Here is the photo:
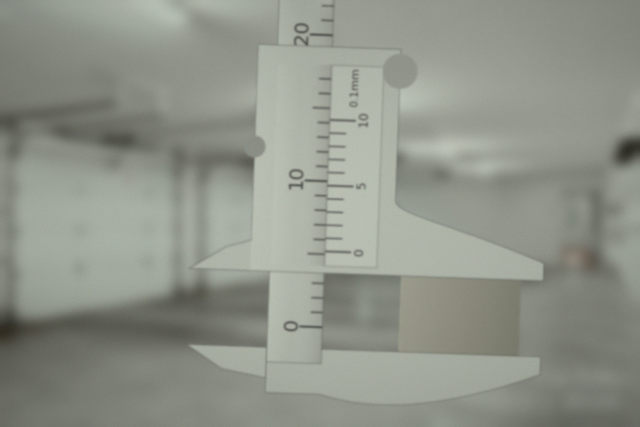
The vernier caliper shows 5.2 mm
